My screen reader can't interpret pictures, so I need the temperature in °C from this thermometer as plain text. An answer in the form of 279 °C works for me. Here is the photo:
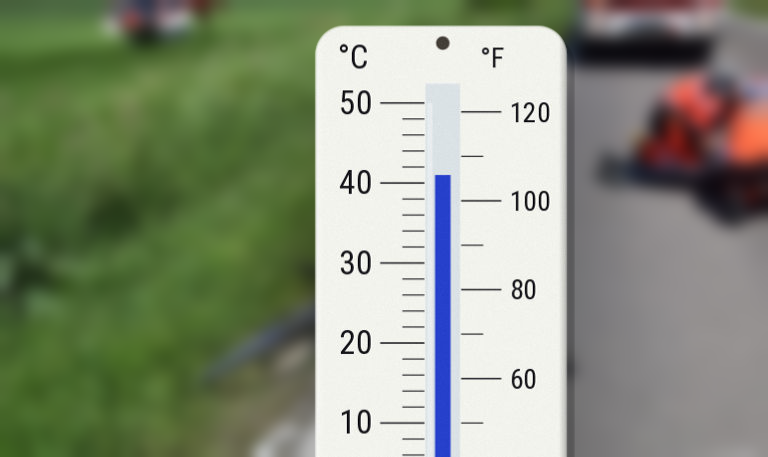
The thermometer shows 41 °C
